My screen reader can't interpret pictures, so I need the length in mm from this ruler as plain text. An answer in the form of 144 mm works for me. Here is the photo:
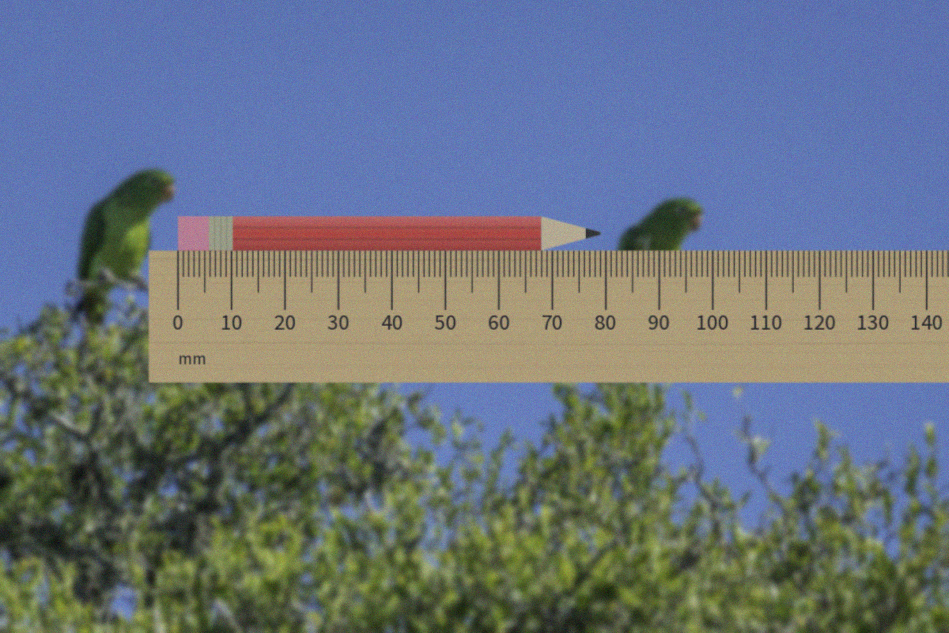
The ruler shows 79 mm
